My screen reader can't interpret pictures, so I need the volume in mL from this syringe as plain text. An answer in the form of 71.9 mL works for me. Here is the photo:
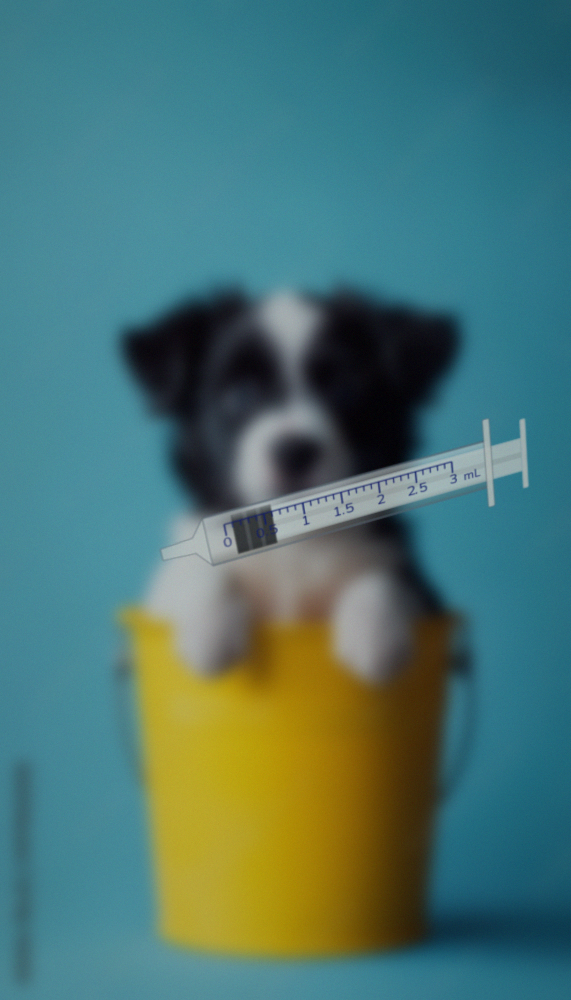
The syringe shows 0.1 mL
